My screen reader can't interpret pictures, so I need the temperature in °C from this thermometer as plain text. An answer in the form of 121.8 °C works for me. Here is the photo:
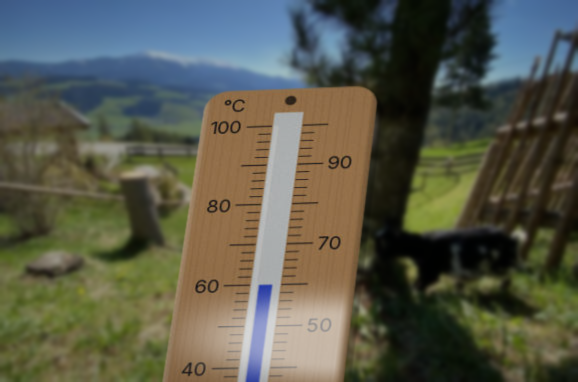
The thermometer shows 60 °C
